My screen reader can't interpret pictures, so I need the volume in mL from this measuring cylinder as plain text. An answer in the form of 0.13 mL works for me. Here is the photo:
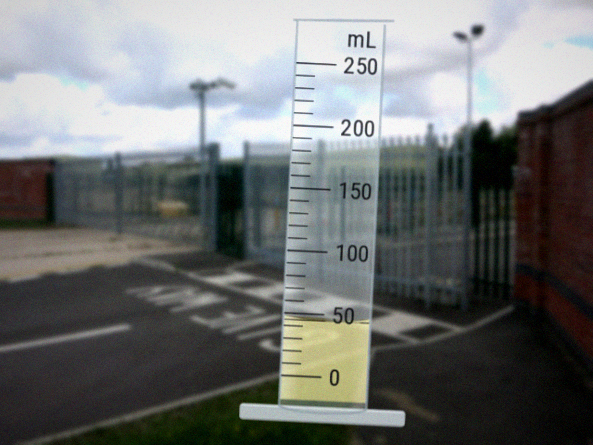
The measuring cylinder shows 45 mL
